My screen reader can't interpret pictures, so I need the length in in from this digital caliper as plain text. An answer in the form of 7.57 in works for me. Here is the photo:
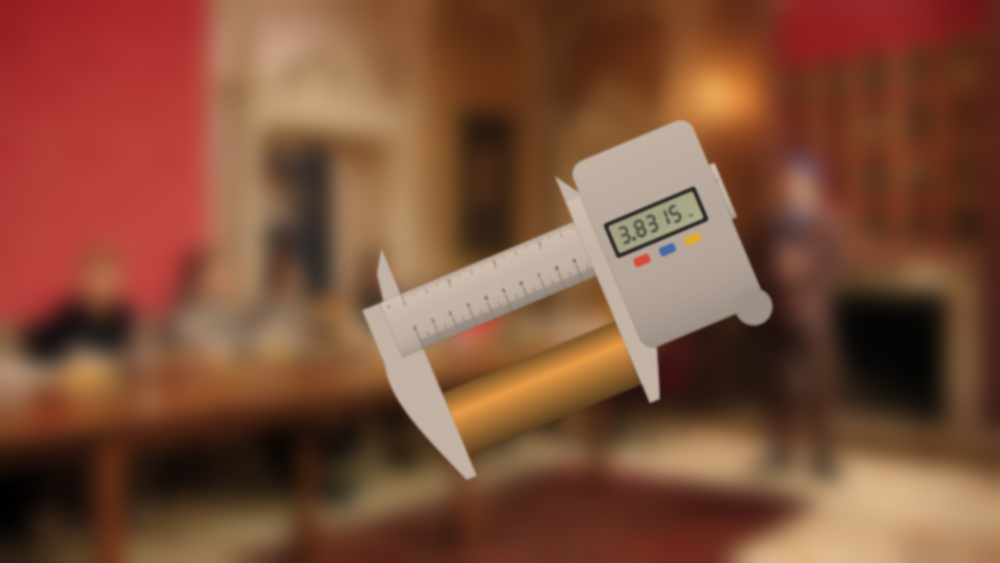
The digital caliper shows 3.8315 in
